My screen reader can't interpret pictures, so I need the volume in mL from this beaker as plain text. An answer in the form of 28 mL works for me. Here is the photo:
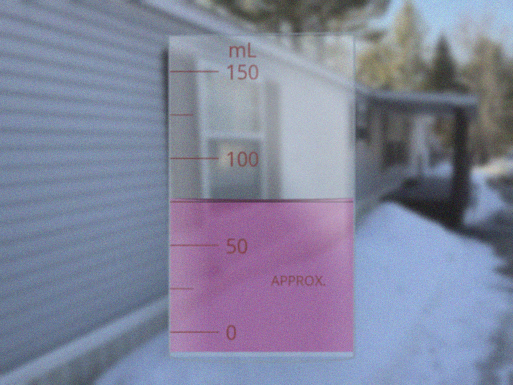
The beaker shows 75 mL
